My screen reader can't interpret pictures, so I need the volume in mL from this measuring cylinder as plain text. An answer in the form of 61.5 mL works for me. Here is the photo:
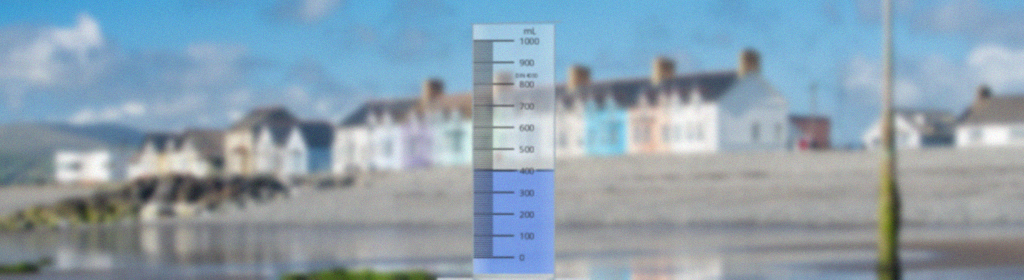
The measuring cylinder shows 400 mL
